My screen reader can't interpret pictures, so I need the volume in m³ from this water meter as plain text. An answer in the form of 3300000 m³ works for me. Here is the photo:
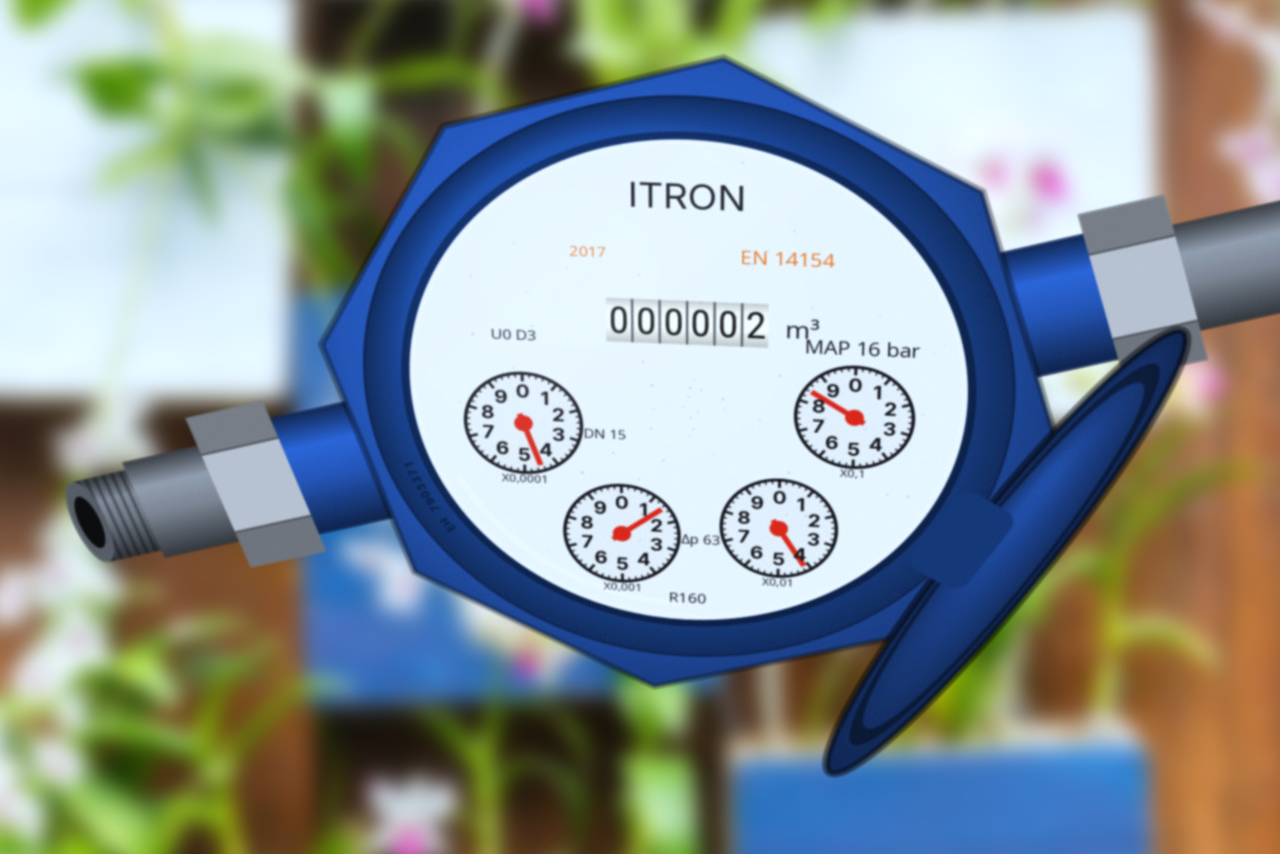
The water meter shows 2.8414 m³
